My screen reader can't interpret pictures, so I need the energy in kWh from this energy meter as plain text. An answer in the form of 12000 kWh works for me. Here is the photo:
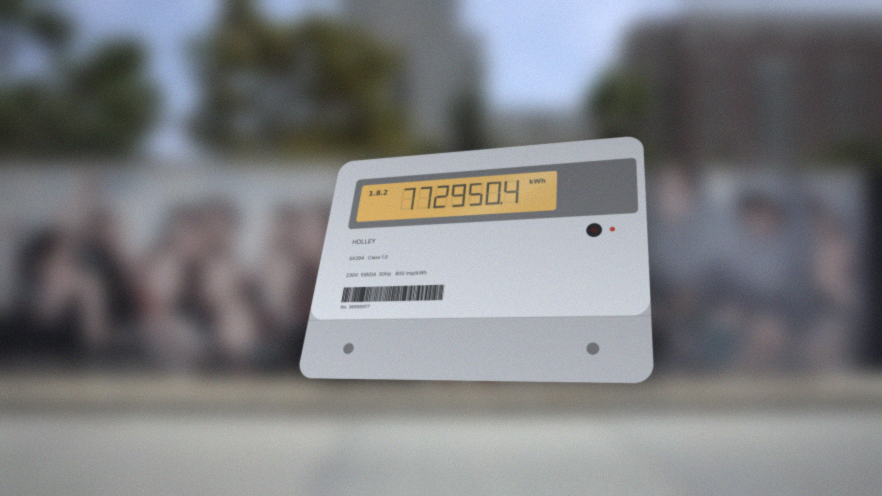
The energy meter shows 772950.4 kWh
